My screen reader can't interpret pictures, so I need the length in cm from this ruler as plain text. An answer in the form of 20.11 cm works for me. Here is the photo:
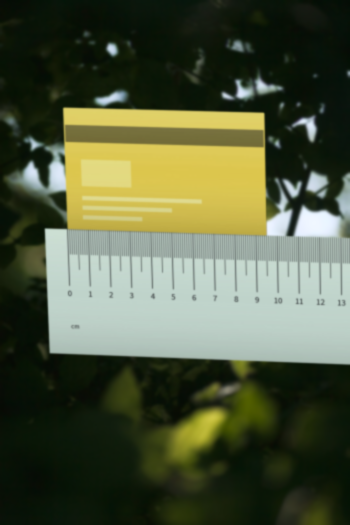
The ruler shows 9.5 cm
